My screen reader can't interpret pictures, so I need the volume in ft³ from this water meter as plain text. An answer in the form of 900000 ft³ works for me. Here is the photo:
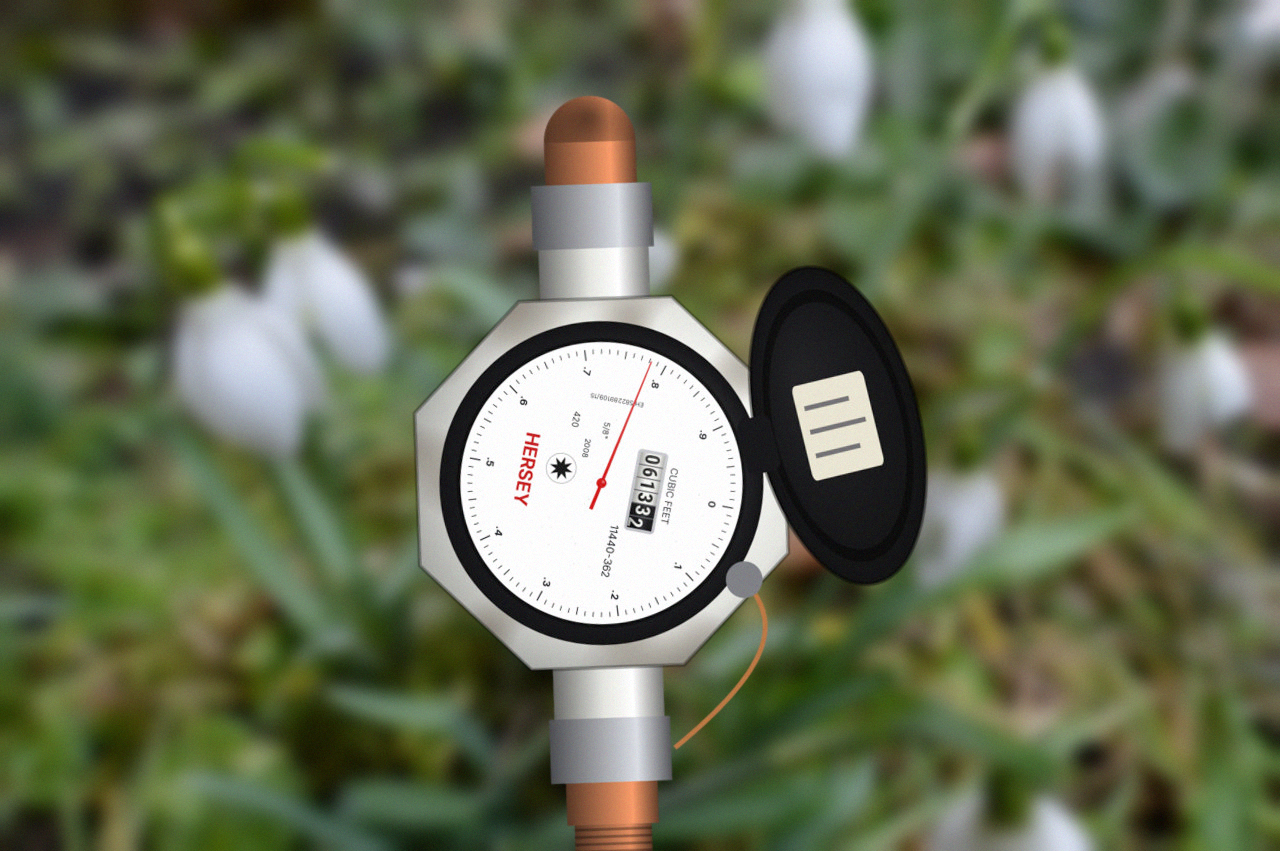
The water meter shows 61331.78 ft³
